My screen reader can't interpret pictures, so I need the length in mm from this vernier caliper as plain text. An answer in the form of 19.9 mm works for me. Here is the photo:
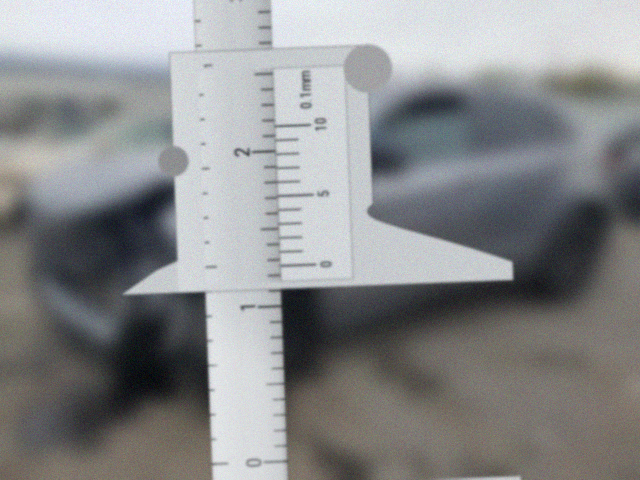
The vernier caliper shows 12.6 mm
